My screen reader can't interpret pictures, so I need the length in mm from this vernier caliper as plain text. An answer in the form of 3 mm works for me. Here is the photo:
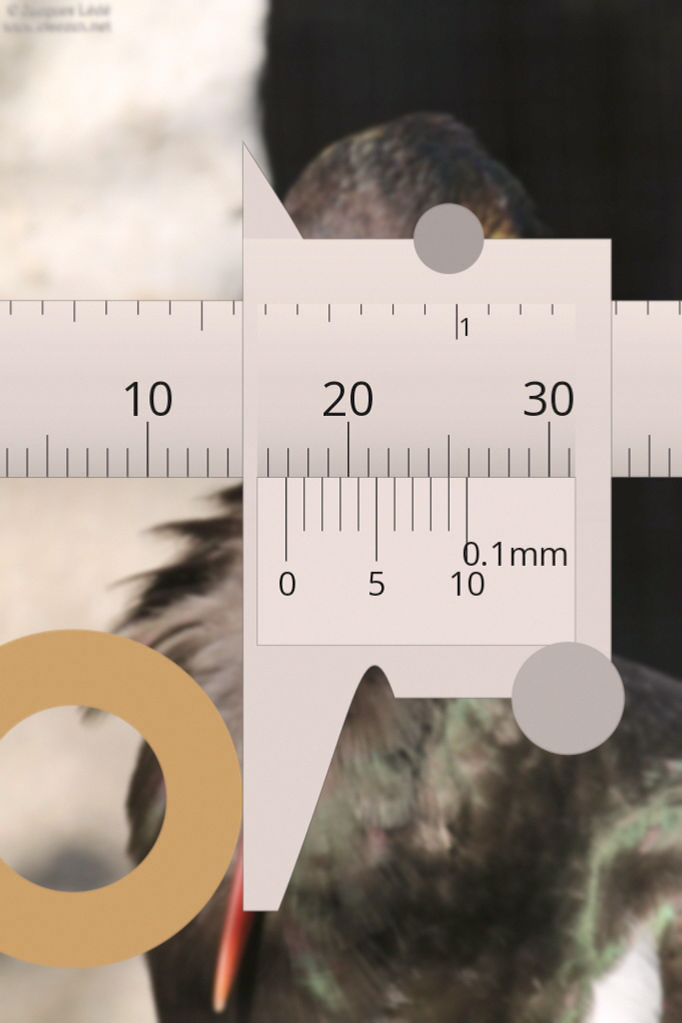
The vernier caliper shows 16.9 mm
